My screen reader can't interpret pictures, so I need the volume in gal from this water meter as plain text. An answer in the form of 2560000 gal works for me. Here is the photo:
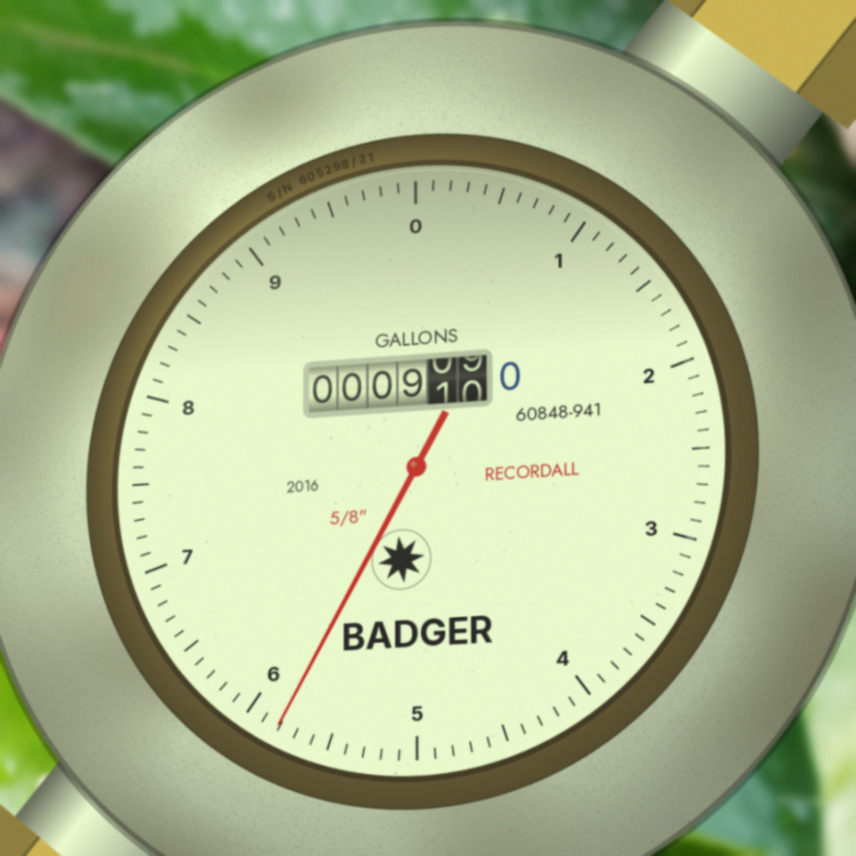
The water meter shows 9095.8 gal
